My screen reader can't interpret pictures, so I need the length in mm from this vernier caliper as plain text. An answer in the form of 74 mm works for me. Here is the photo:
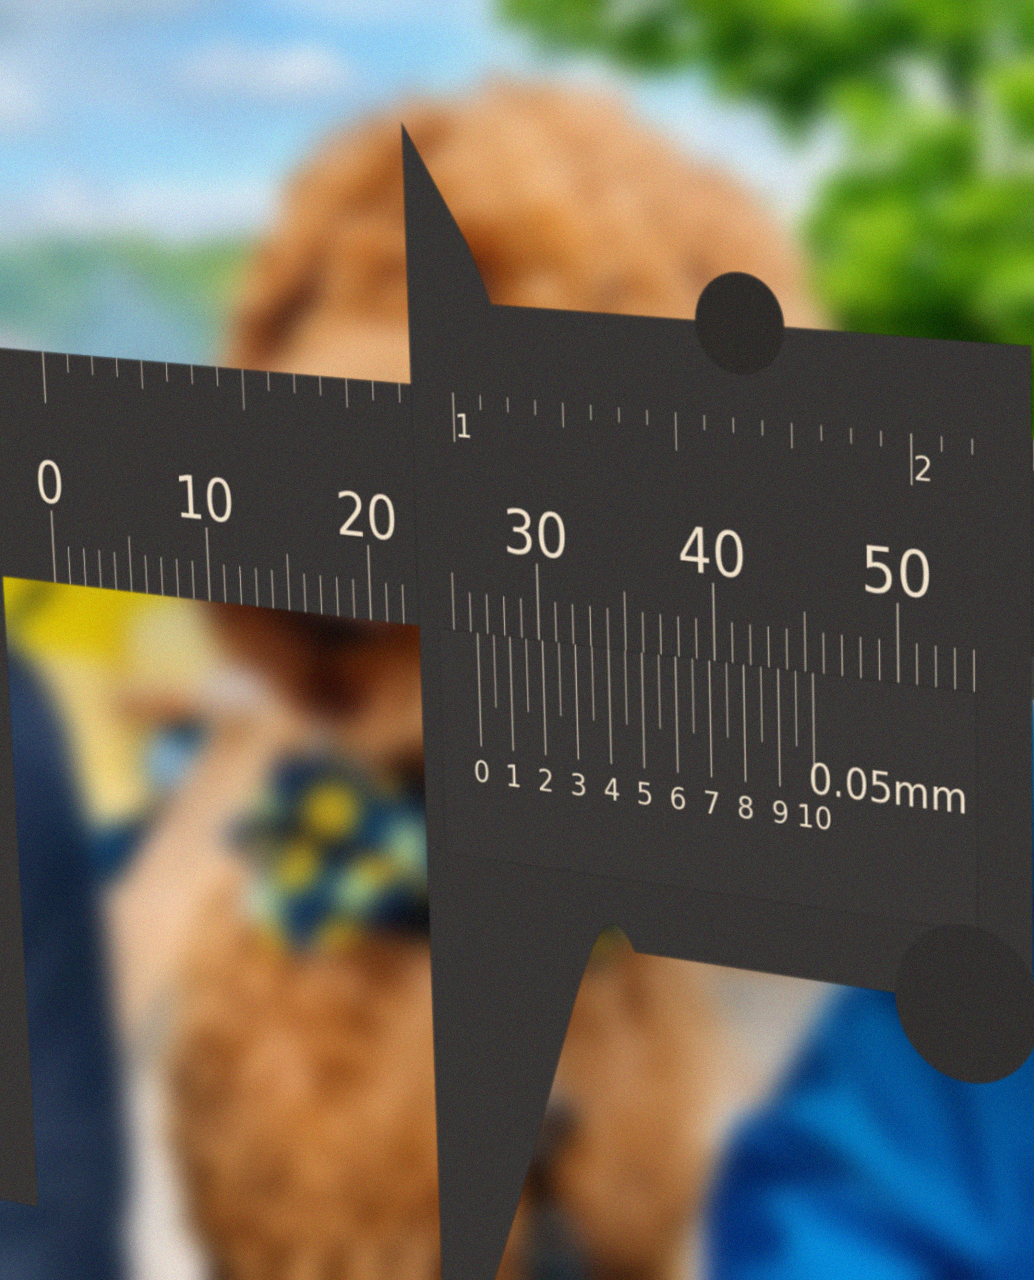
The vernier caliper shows 26.4 mm
